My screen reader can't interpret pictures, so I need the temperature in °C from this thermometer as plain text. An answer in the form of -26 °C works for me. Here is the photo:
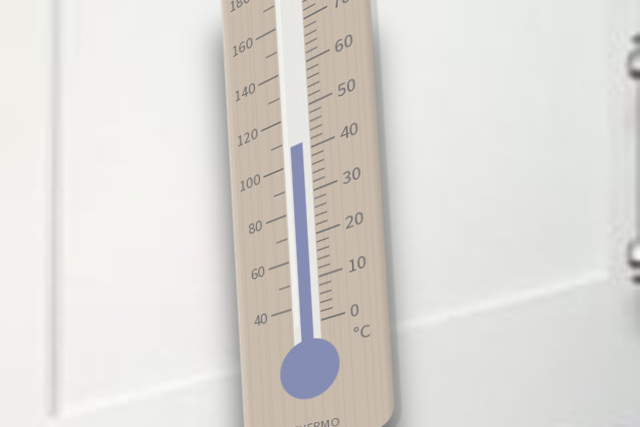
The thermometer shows 42 °C
